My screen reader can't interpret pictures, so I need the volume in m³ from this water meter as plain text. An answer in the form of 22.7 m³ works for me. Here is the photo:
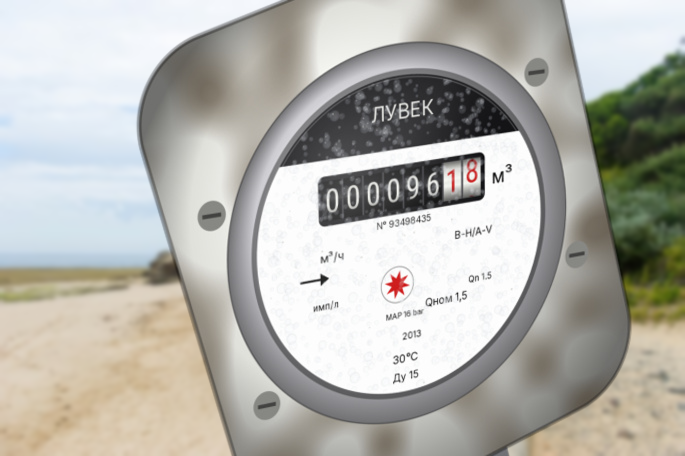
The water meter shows 96.18 m³
